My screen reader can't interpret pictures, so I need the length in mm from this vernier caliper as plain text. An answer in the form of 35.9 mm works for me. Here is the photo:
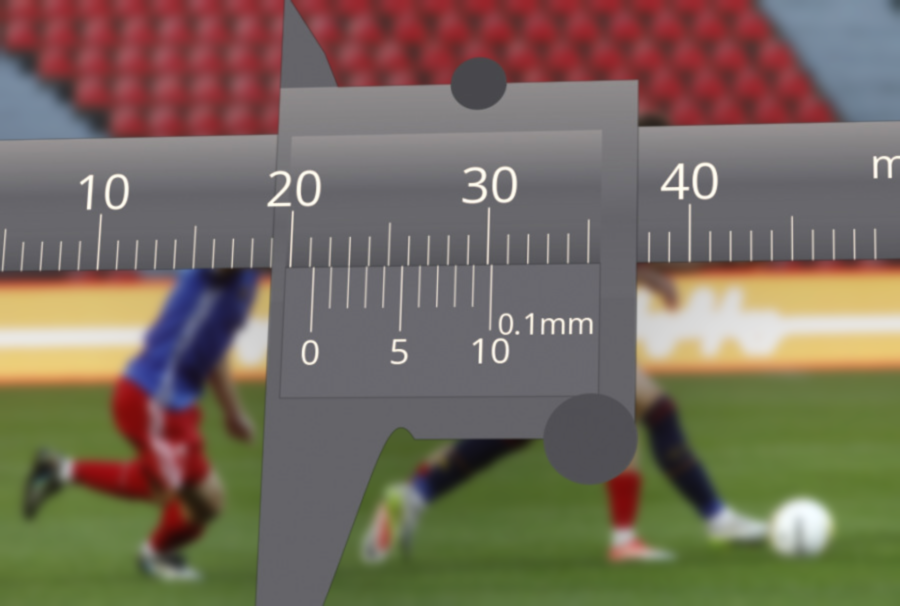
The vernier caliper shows 21.2 mm
